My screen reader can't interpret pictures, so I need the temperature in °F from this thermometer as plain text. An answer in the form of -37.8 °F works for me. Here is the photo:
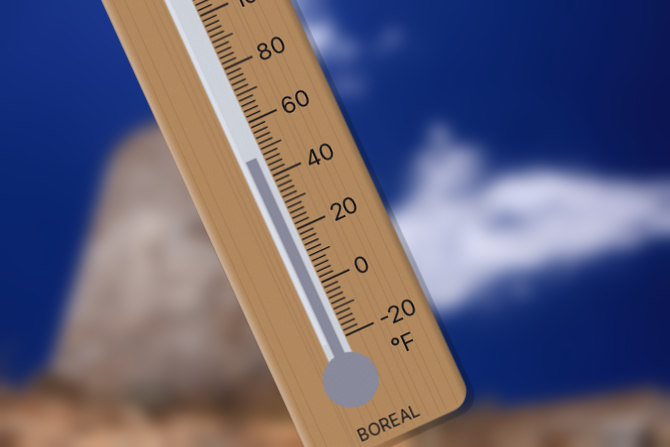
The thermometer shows 48 °F
